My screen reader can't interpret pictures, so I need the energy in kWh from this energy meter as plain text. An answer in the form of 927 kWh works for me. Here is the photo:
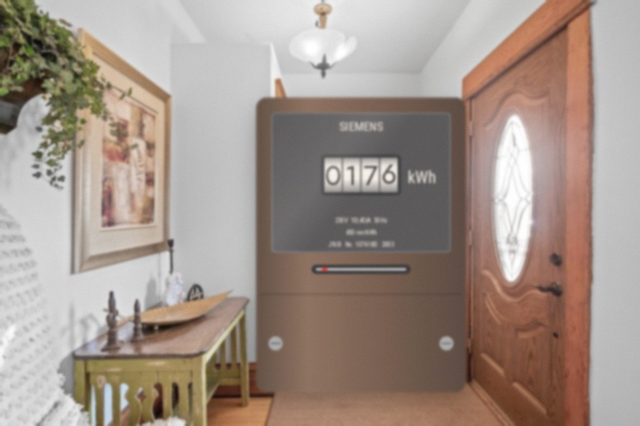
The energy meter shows 176 kWh
